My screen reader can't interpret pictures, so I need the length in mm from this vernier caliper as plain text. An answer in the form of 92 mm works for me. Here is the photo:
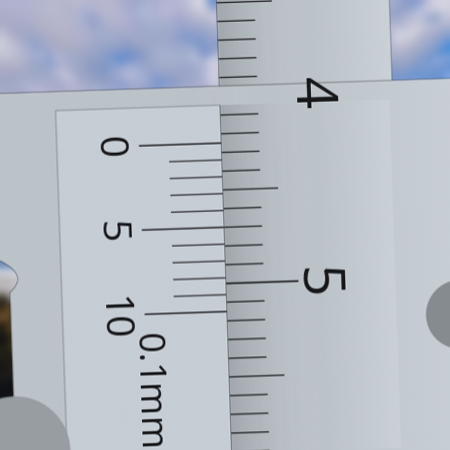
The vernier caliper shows 42.5 mm
